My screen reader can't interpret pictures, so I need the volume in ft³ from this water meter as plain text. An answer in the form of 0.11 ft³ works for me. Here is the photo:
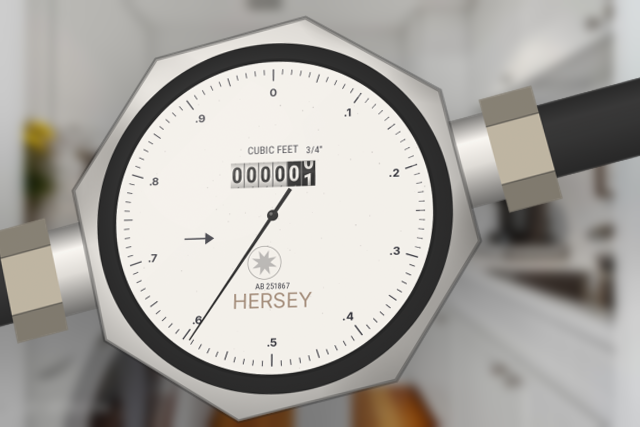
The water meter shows 0.59 ft³
